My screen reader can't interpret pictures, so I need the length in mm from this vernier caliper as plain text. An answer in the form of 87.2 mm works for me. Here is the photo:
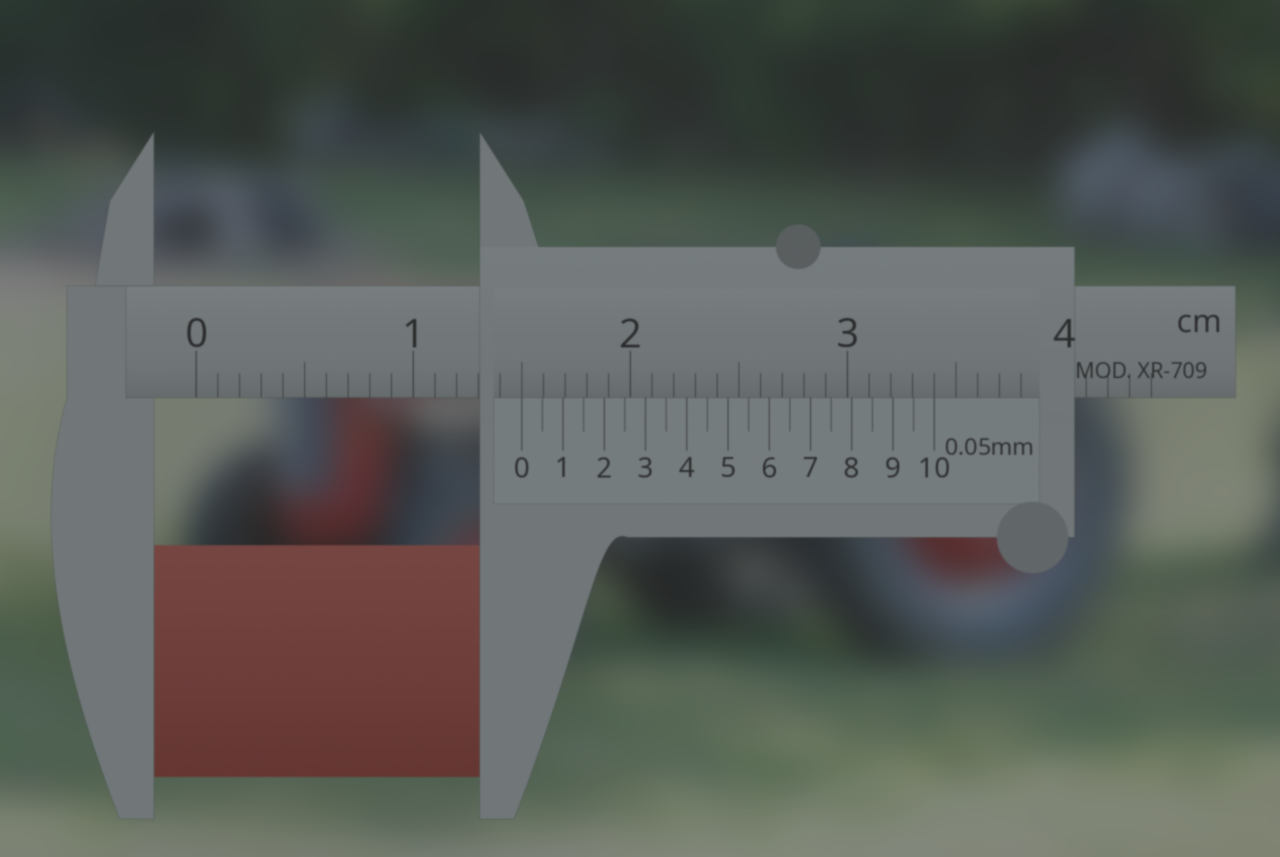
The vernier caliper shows 15.0 mm
